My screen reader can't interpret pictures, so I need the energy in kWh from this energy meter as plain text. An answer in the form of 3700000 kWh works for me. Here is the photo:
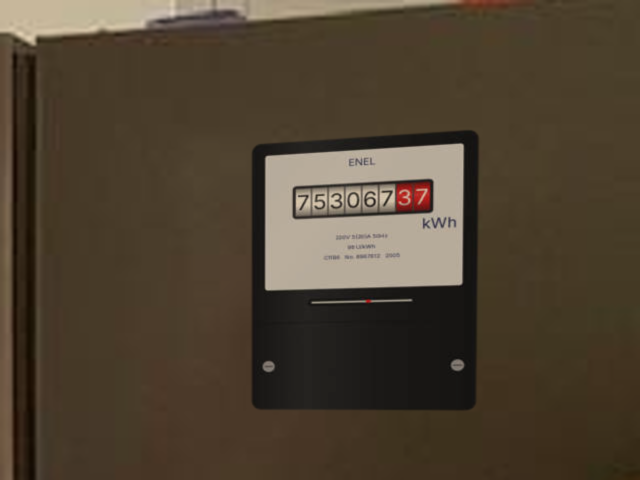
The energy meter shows 753067.37 kWh
